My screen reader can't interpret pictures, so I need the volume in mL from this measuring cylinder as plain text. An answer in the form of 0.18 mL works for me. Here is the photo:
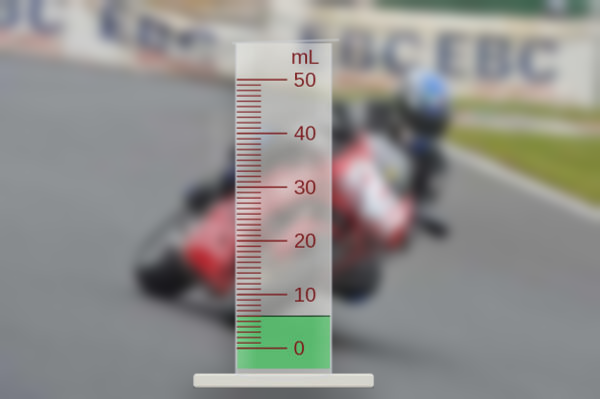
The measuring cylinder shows 6 mL
